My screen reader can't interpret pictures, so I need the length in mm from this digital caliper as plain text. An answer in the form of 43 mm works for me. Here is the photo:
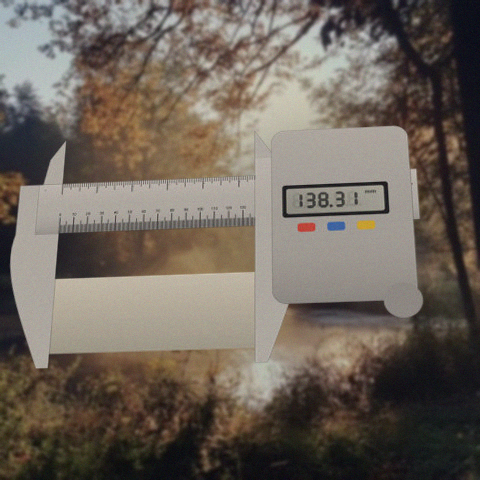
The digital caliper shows 138.31 mm
